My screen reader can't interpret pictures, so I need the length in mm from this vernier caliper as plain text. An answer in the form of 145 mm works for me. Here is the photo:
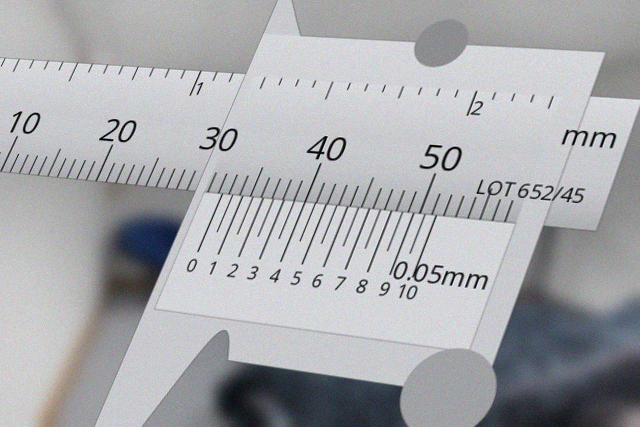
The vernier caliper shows 32.4 mm
